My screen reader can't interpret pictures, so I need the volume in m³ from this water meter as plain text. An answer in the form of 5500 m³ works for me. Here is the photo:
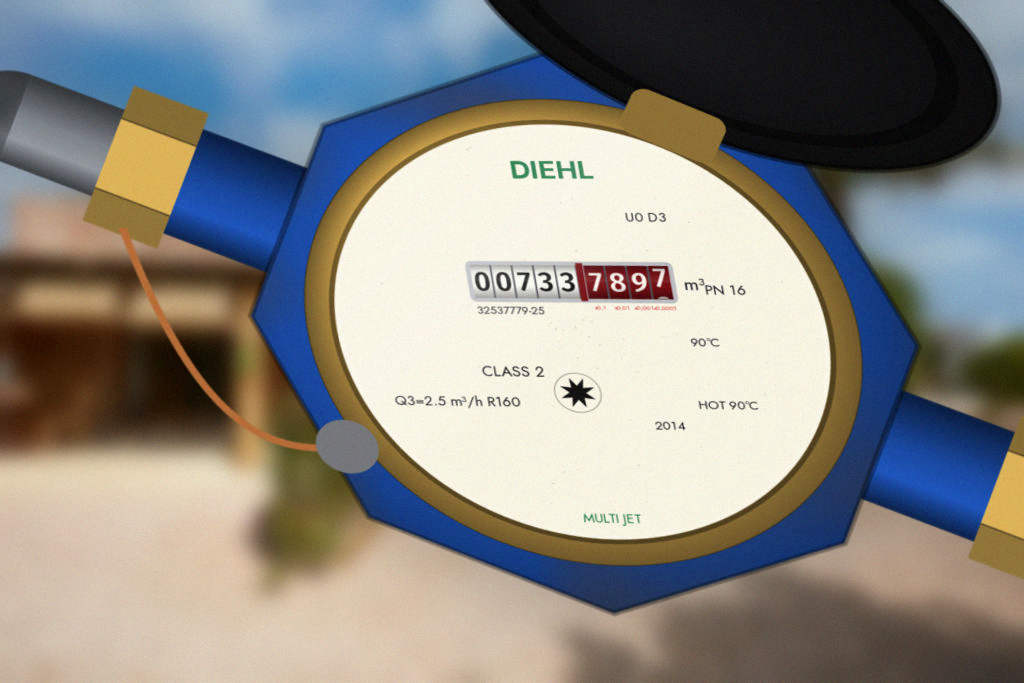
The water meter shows 733.7897 m³
